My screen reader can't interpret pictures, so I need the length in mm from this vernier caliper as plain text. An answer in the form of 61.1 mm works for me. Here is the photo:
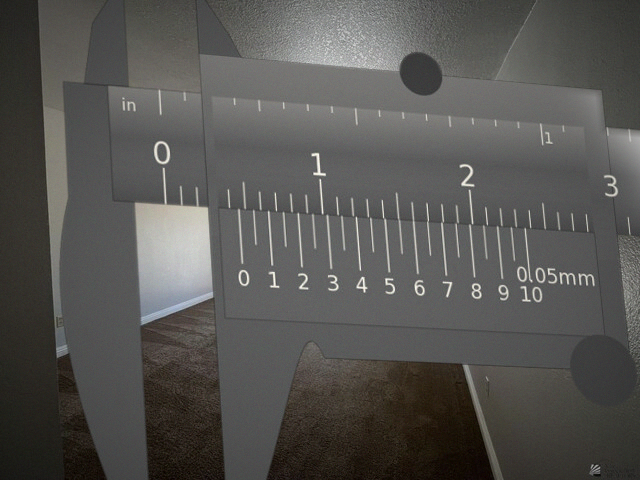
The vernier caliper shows 4.6 mm
